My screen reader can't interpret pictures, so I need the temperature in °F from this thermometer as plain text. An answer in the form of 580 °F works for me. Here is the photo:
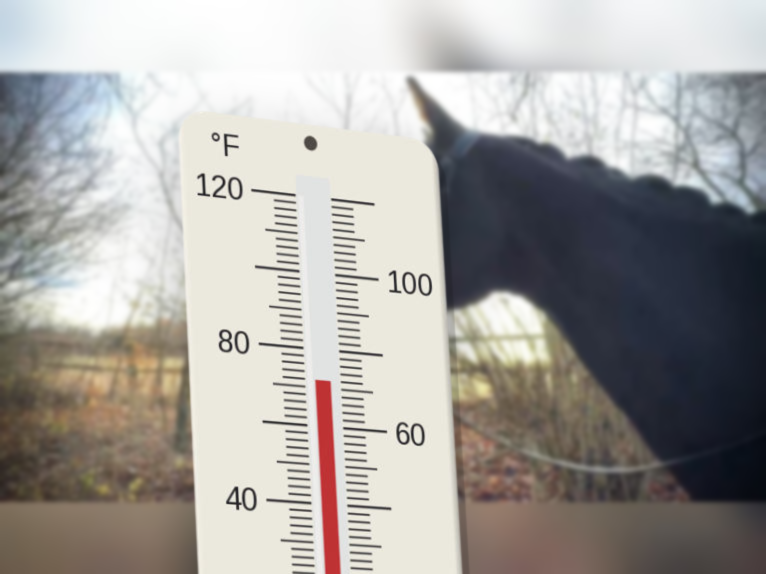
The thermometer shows 72 °F
